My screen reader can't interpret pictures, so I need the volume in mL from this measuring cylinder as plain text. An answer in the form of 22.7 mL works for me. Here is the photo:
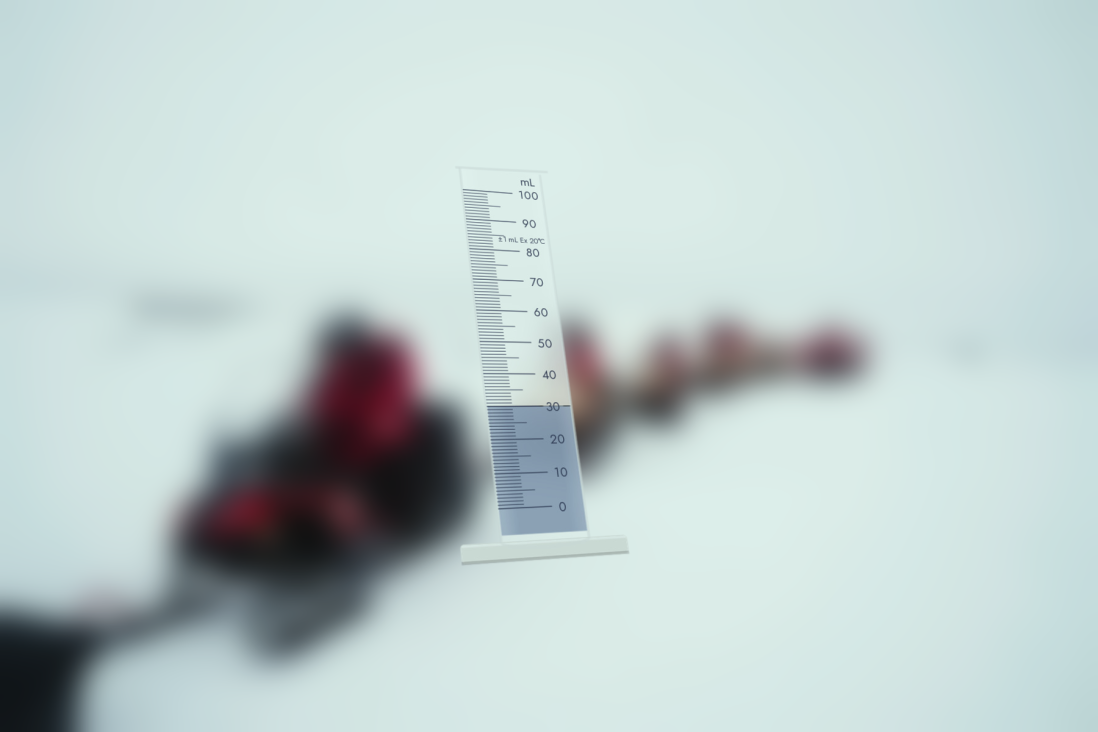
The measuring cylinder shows 30 mL
